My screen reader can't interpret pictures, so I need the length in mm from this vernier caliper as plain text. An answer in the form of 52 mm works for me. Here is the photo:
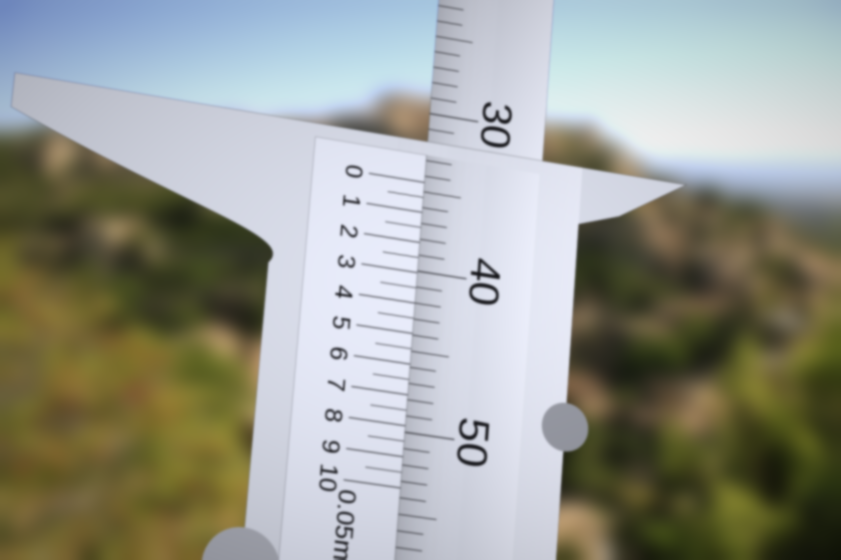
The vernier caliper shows 34.4 mm
